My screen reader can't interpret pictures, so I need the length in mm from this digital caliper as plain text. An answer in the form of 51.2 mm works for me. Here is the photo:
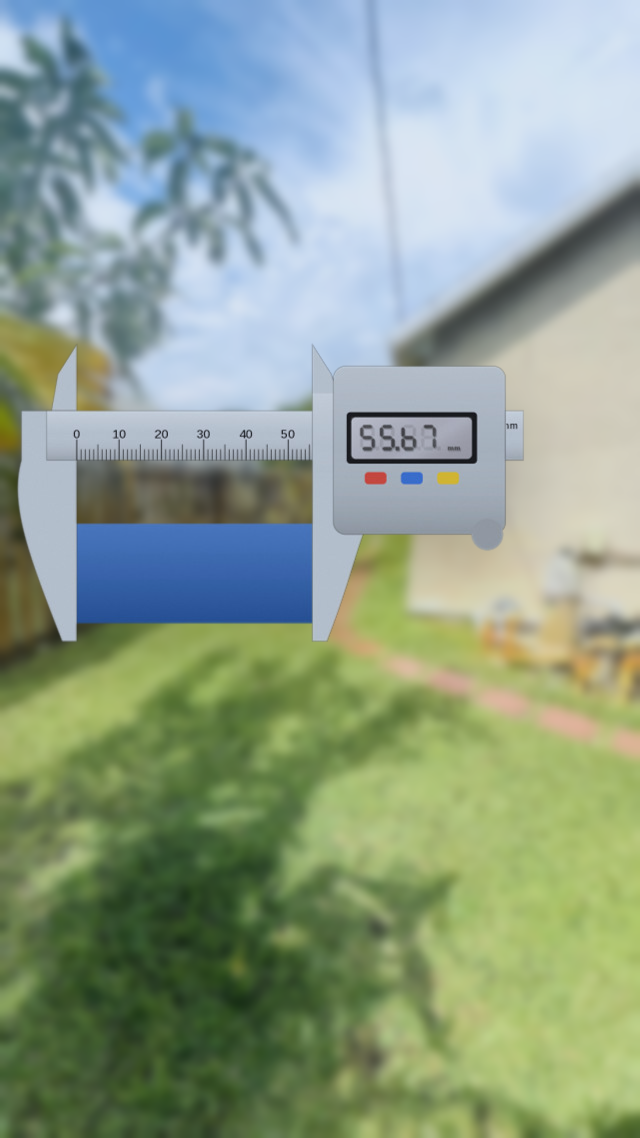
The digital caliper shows 55.67 mm
